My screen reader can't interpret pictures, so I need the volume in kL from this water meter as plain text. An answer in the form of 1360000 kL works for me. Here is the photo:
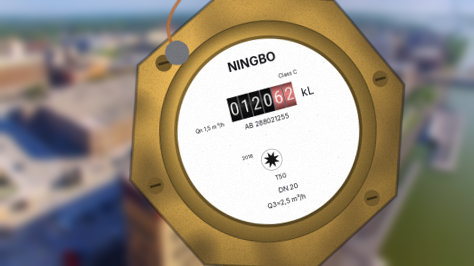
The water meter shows 120.62 kL
